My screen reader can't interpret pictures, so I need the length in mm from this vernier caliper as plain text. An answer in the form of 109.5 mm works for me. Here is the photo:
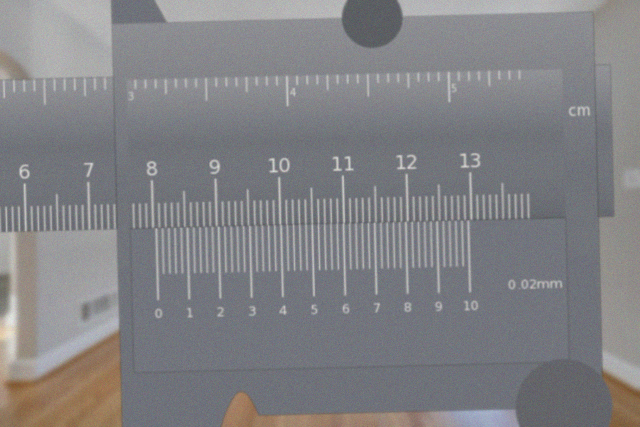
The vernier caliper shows 80.5 mm
